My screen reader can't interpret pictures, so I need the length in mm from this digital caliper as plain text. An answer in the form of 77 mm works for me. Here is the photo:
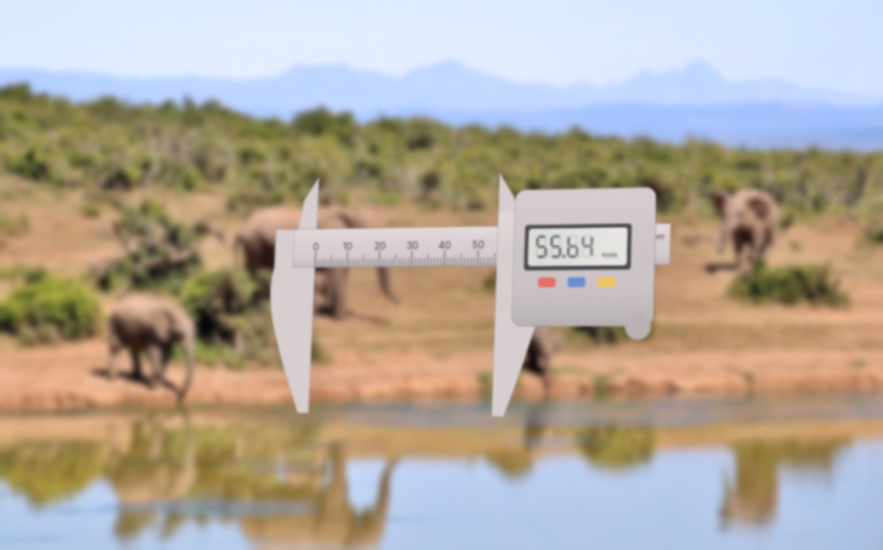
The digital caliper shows 55.64 mm
